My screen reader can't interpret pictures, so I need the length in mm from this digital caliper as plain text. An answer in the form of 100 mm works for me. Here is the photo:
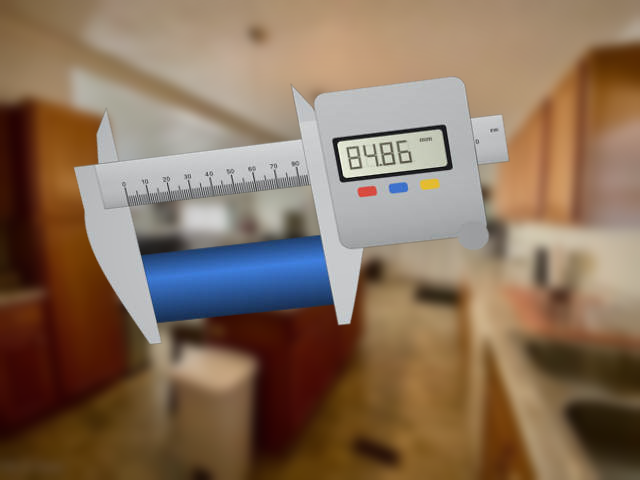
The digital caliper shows 84.86 mm
